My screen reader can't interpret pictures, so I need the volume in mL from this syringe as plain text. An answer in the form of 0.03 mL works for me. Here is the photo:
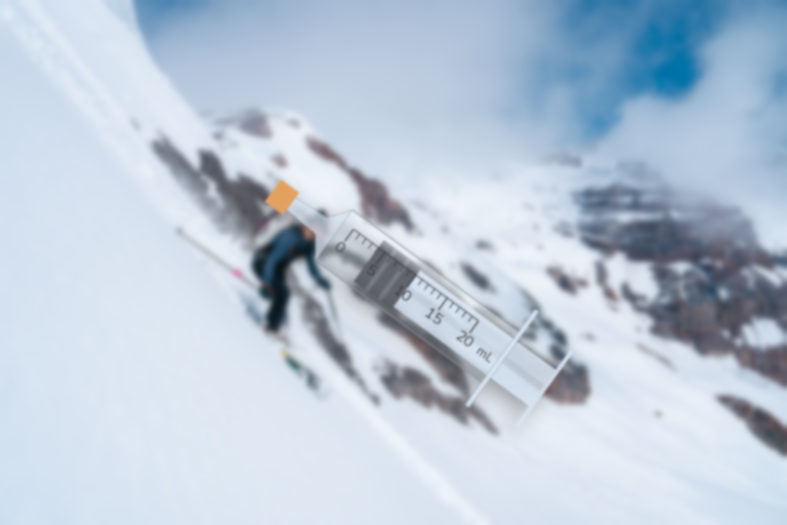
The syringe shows 4 mL
